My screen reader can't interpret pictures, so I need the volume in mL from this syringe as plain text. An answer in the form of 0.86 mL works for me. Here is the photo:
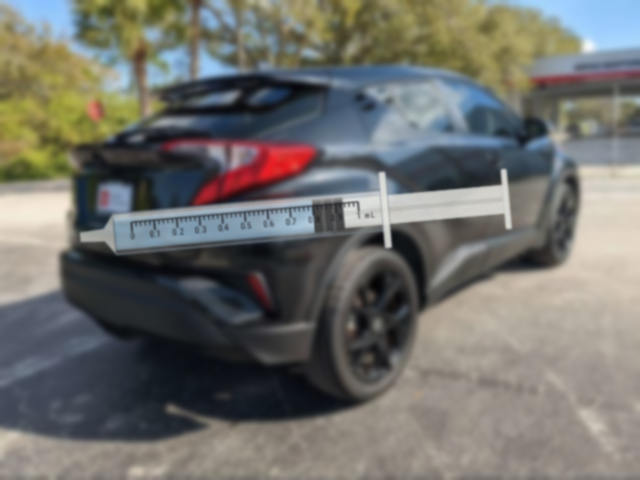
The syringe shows 0.8 mL
